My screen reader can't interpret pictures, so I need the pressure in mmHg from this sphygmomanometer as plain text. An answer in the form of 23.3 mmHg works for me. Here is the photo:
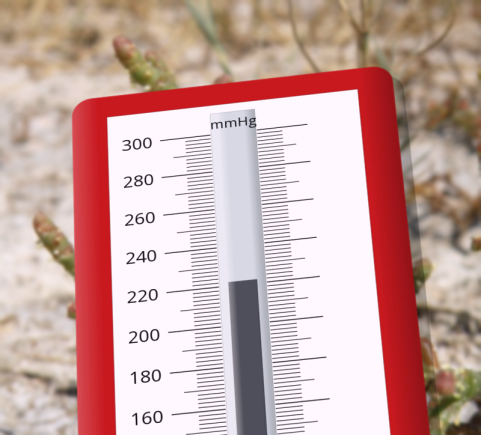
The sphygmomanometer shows 222 mmHg
